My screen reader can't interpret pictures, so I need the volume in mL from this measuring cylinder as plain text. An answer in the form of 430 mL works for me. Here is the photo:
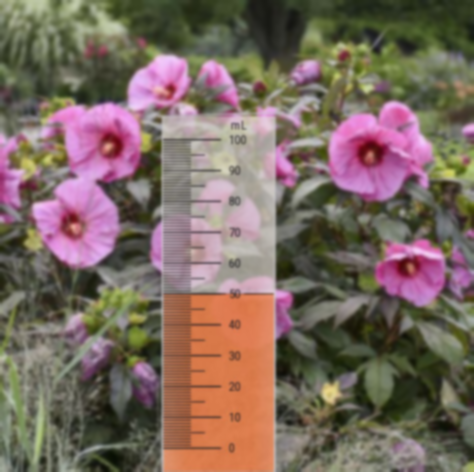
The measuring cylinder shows 50 mL
